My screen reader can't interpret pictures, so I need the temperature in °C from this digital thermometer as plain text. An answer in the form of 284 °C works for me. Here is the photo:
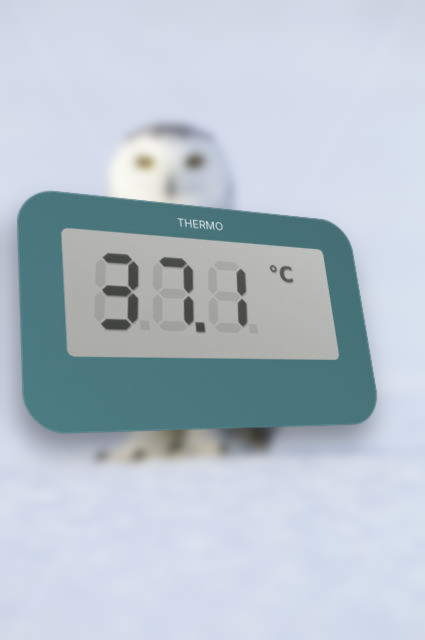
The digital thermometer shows 37.1 °C
